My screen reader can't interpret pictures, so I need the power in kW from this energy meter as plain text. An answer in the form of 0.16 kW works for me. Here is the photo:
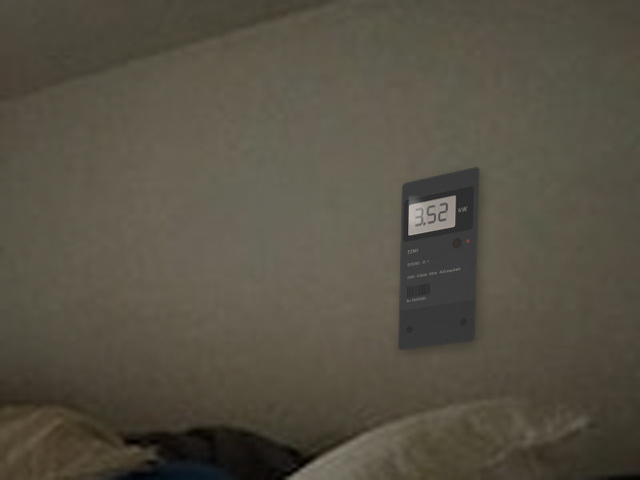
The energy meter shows 3.52 kW
